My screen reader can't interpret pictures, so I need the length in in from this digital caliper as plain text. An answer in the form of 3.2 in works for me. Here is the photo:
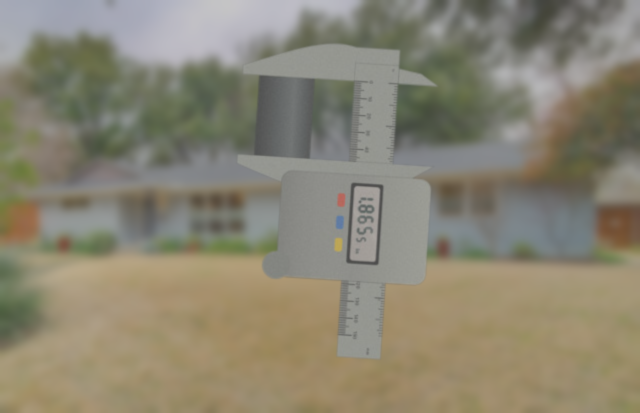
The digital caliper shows 1.8655 in
